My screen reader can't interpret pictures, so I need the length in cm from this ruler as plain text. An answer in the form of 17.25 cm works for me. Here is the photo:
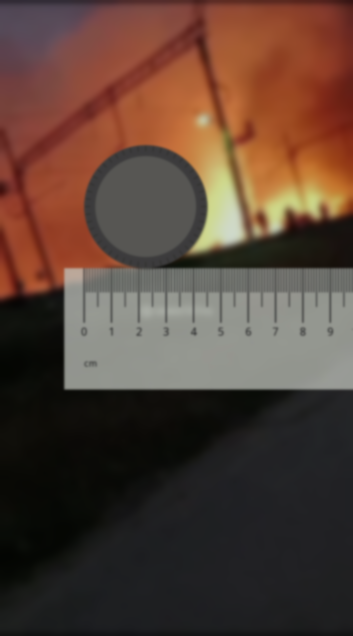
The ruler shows 4.5 cm
